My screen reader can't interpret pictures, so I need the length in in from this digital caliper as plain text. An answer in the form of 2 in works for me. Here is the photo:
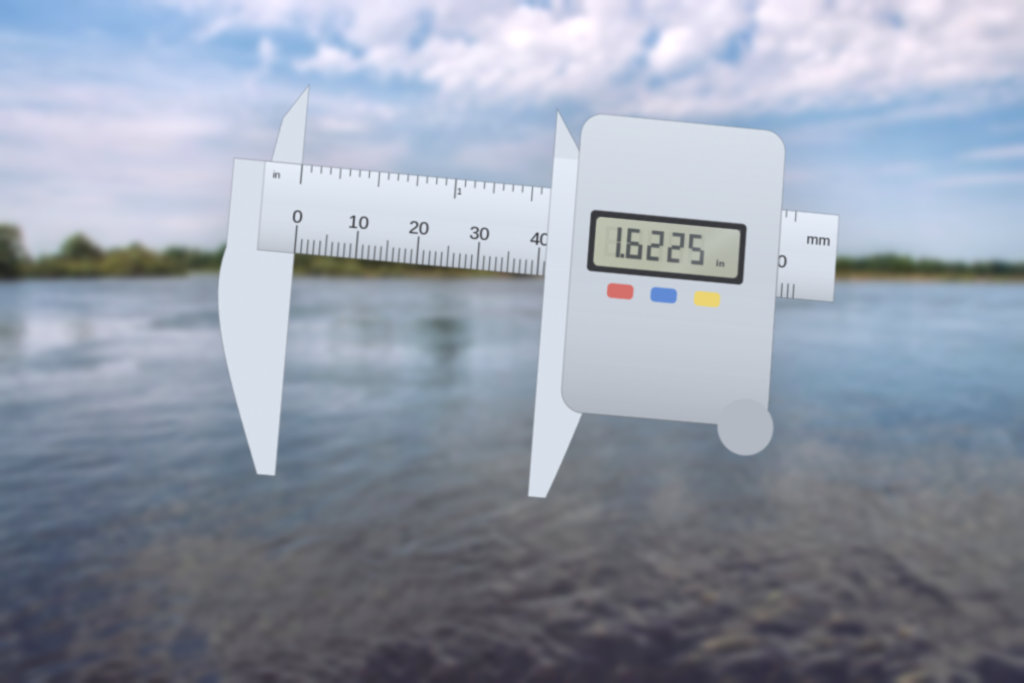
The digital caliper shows 1.6225 in
